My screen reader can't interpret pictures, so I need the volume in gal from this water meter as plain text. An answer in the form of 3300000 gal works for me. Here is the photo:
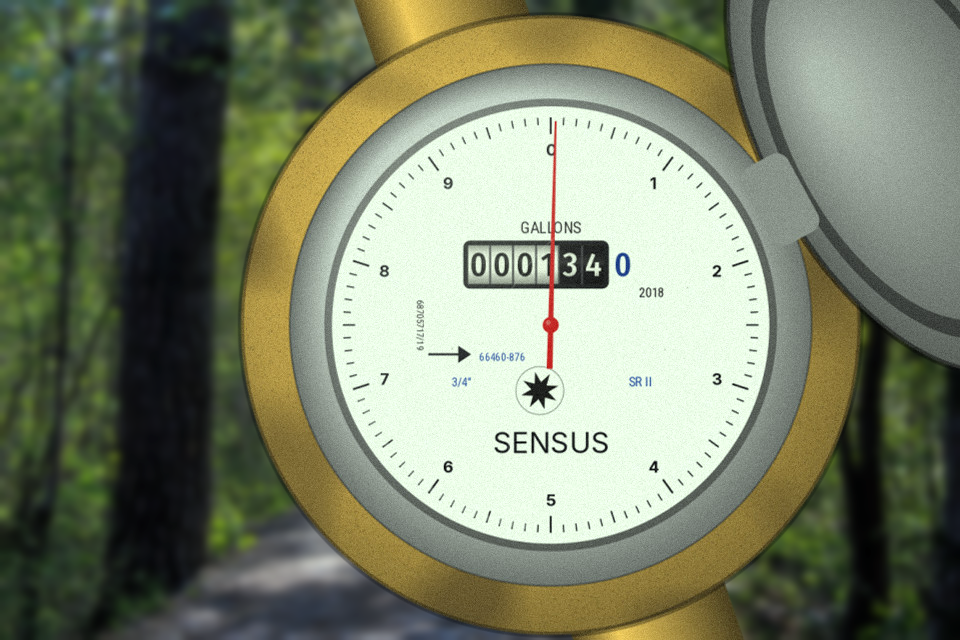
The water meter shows 1340.0 gal
